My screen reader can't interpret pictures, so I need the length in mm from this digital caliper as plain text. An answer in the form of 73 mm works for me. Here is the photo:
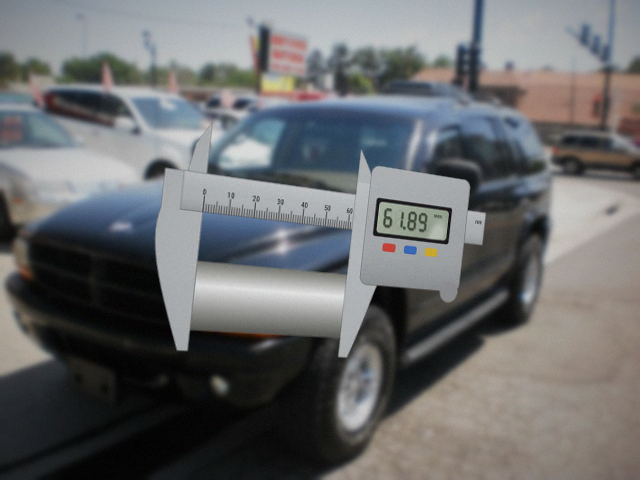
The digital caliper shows 61.89 mm
